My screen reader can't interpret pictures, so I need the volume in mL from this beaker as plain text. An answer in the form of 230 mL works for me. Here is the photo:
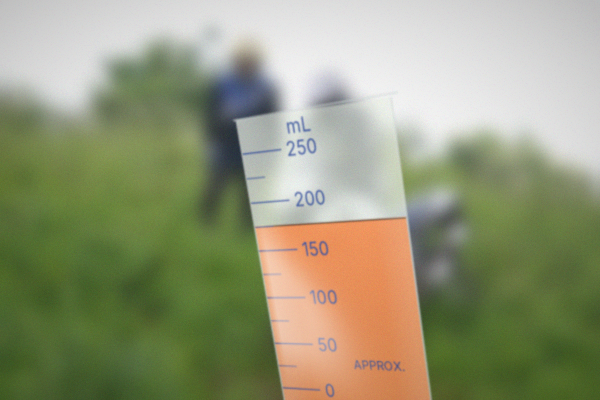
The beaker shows 175 mL
